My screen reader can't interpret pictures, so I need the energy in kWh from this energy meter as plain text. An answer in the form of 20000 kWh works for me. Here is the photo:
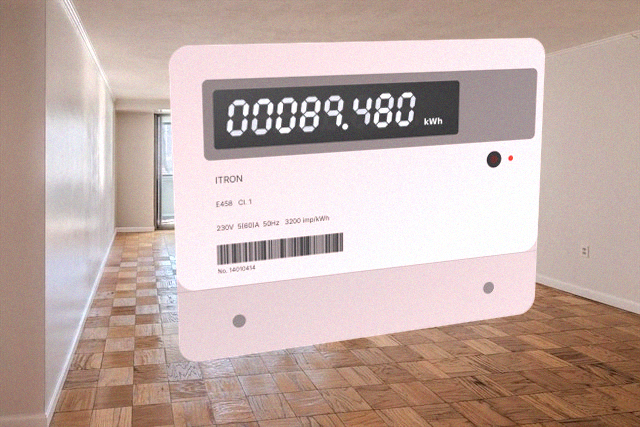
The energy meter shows 89.480 kWh
